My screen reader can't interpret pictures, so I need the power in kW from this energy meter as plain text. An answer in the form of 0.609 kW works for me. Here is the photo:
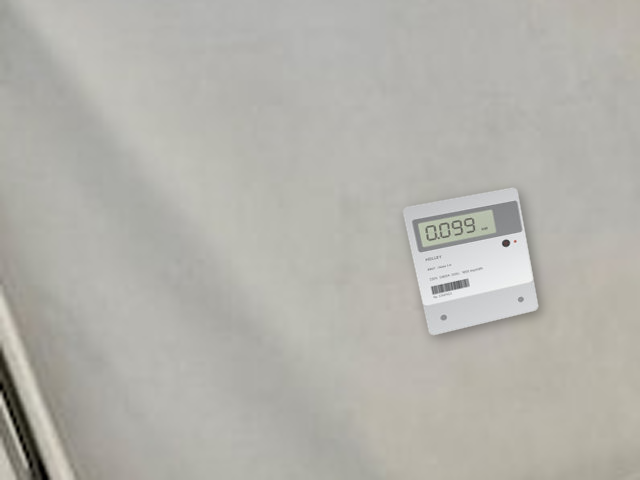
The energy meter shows 0.099 kW
